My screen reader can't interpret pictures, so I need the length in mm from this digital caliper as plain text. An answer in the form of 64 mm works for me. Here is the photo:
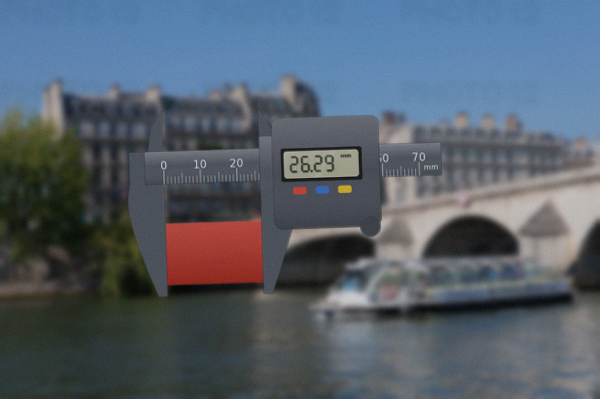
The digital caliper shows 26.29 mm
